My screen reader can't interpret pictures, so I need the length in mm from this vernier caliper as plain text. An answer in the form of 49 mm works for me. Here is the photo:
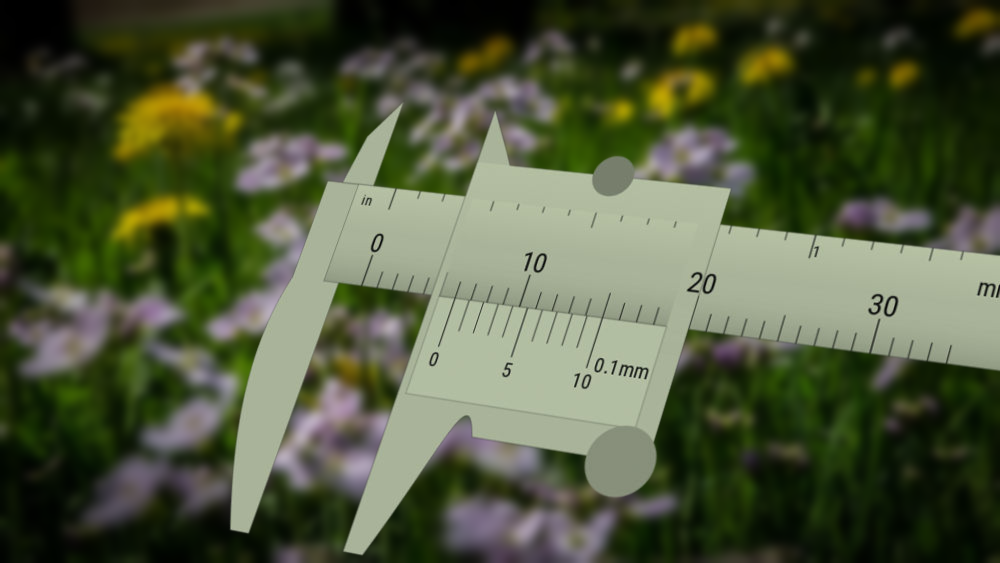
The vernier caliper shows 6.0 mm
